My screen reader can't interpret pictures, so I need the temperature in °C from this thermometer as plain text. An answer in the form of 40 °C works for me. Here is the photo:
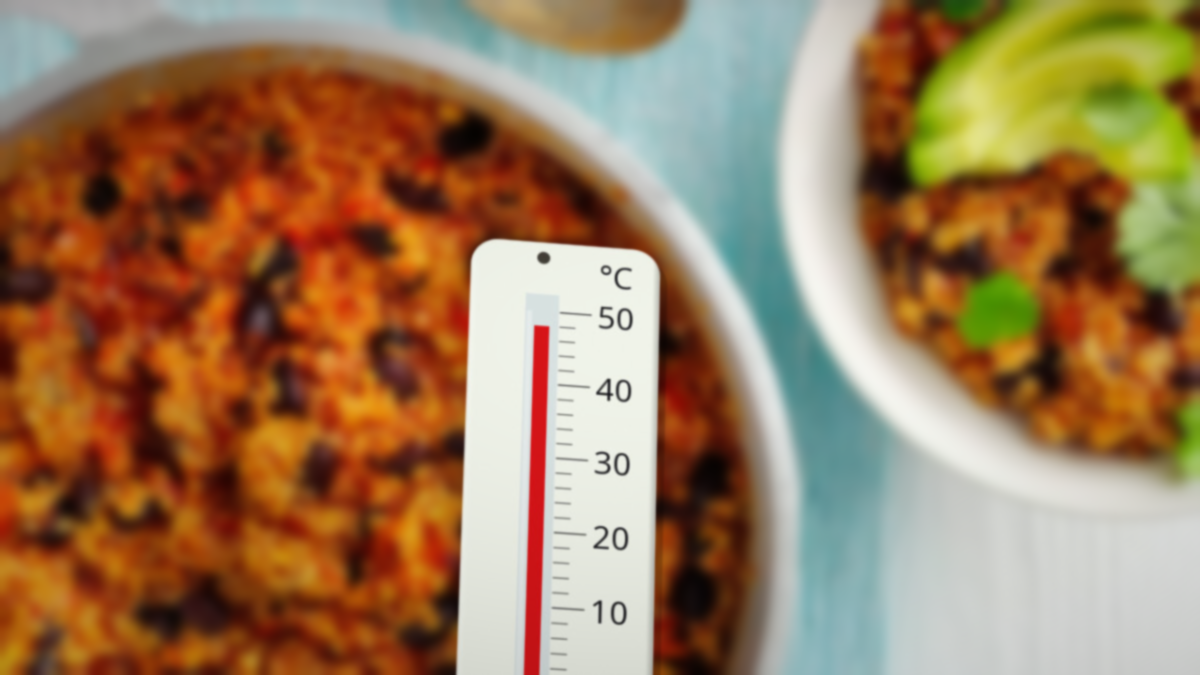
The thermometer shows 48 °C
